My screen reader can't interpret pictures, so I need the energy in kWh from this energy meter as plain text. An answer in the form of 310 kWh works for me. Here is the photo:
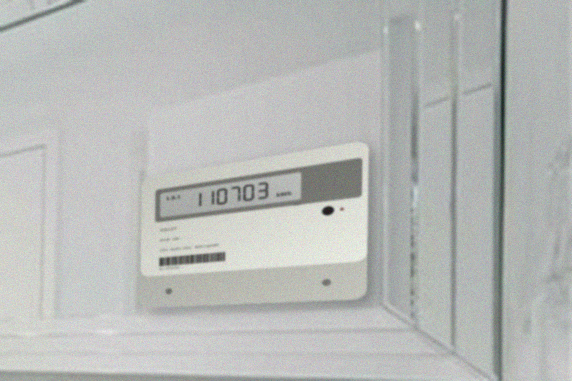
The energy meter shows 110703 kWh
